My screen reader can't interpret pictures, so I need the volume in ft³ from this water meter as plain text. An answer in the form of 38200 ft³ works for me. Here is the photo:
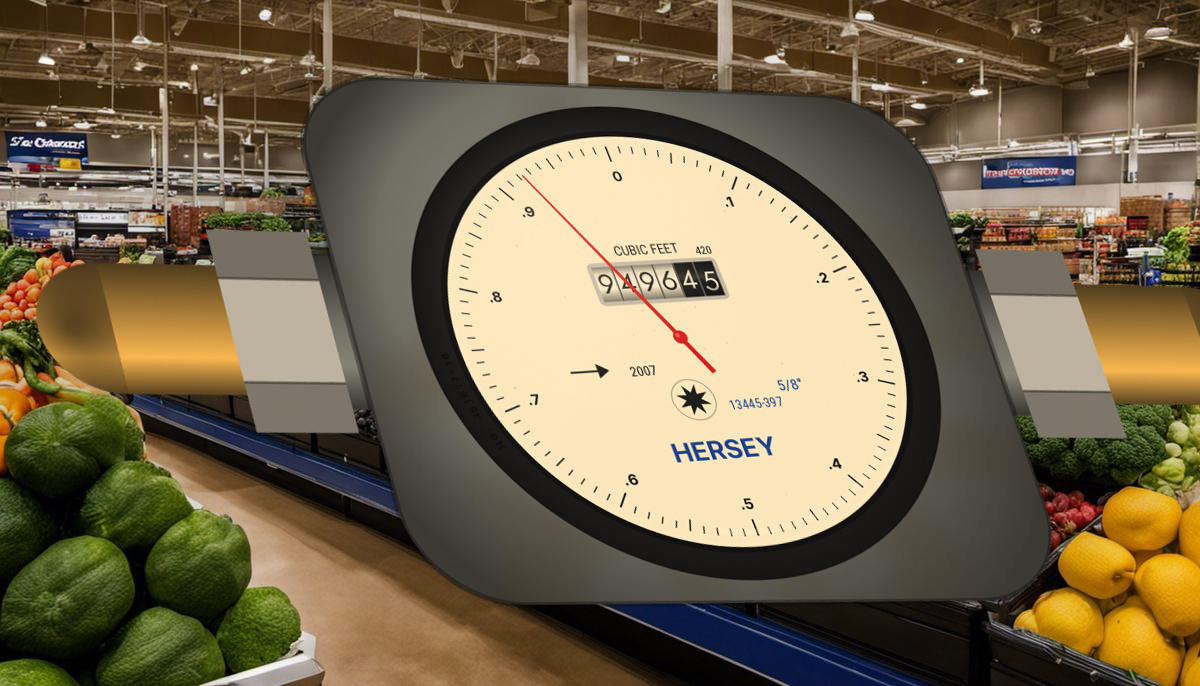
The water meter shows 949644.92 ft³
